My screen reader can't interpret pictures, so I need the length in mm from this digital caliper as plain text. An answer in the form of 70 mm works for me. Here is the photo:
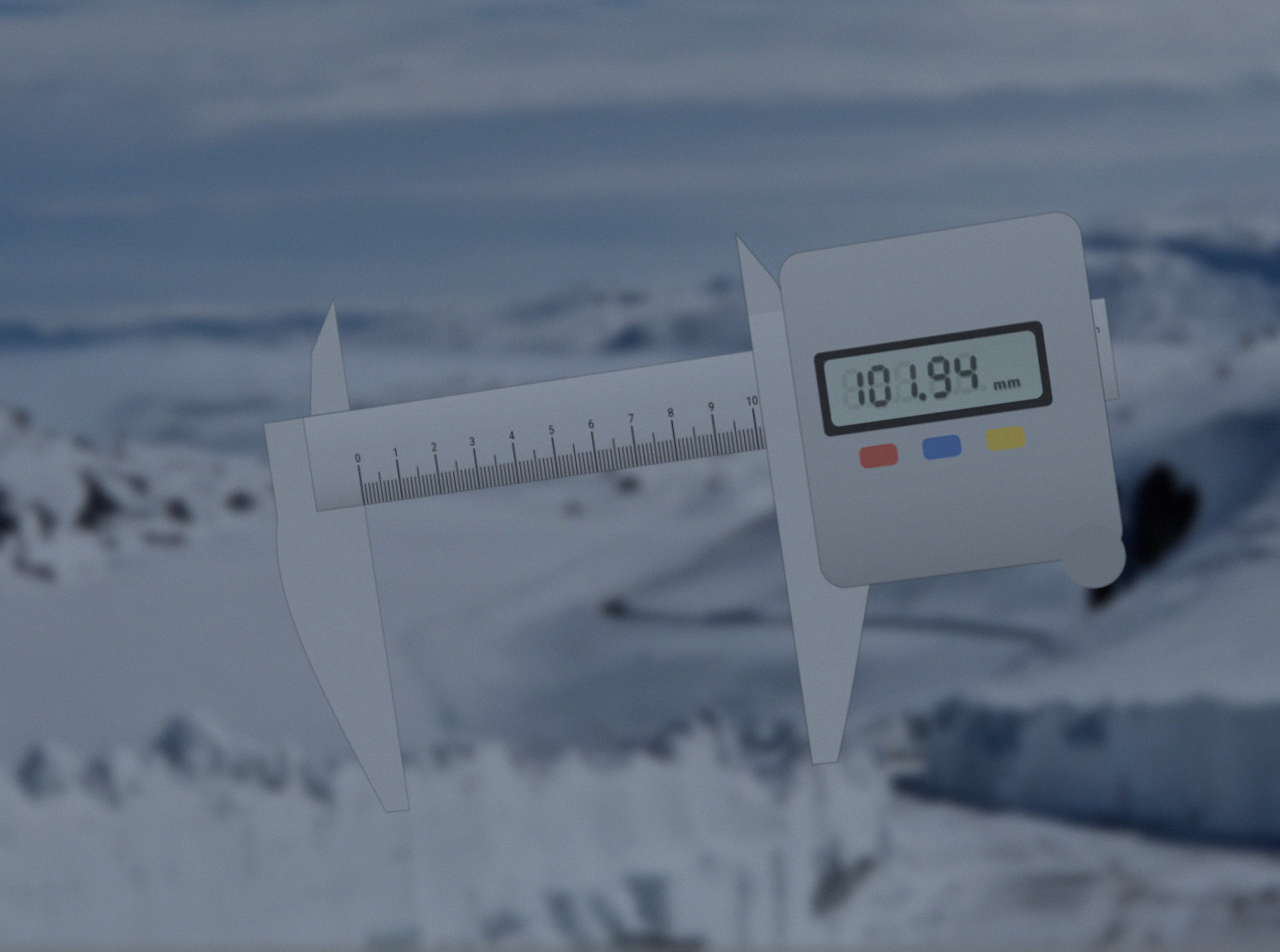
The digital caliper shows 101.94 mm
